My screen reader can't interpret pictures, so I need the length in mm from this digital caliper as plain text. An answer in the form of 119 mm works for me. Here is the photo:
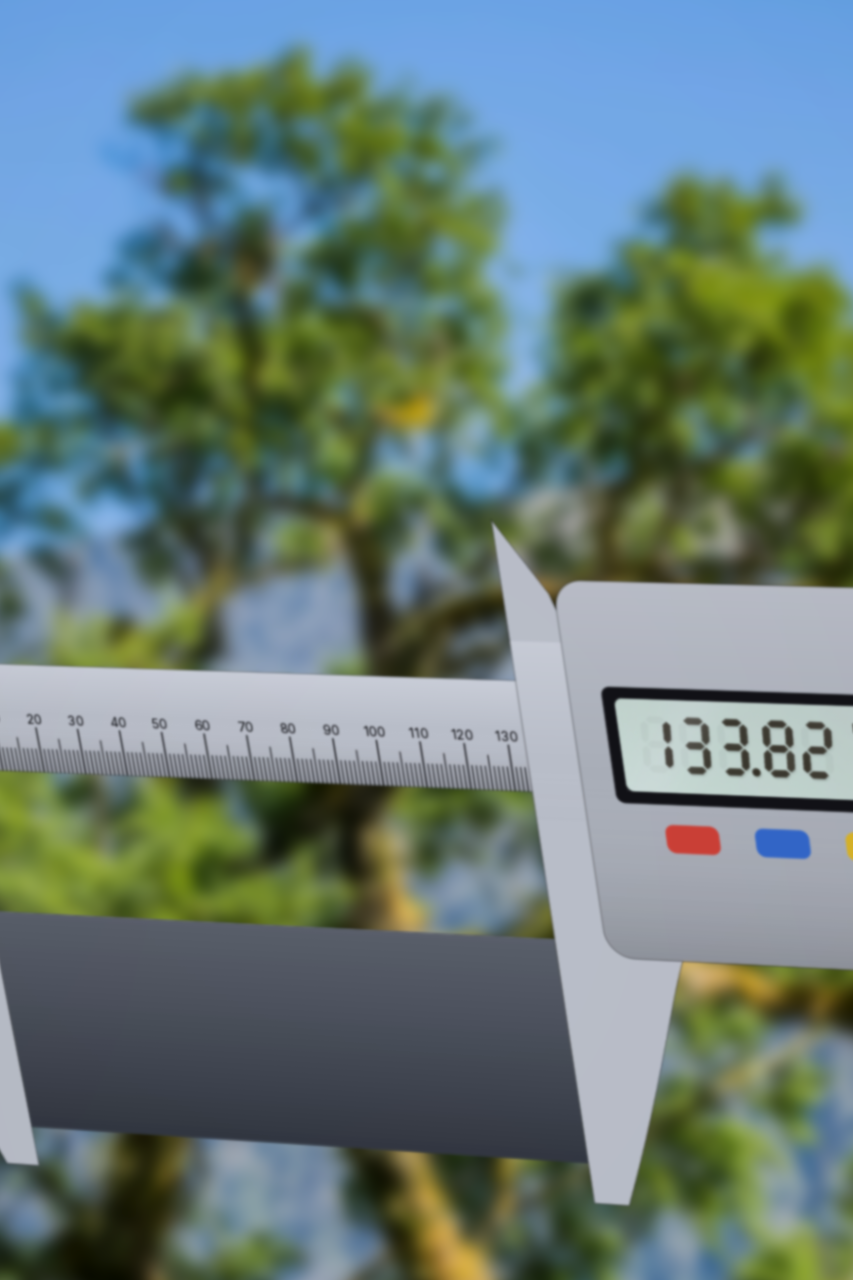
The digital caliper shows 133.82 mm
